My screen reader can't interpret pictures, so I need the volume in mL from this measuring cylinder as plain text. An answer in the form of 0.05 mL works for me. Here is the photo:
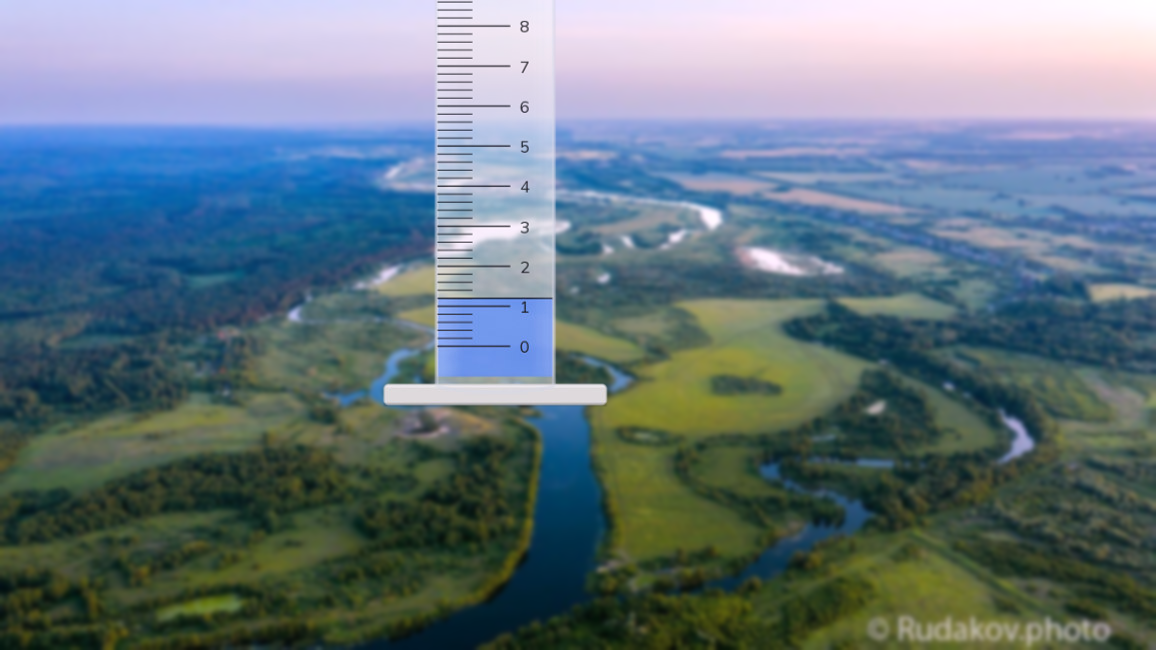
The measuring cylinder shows 1.2 mL
